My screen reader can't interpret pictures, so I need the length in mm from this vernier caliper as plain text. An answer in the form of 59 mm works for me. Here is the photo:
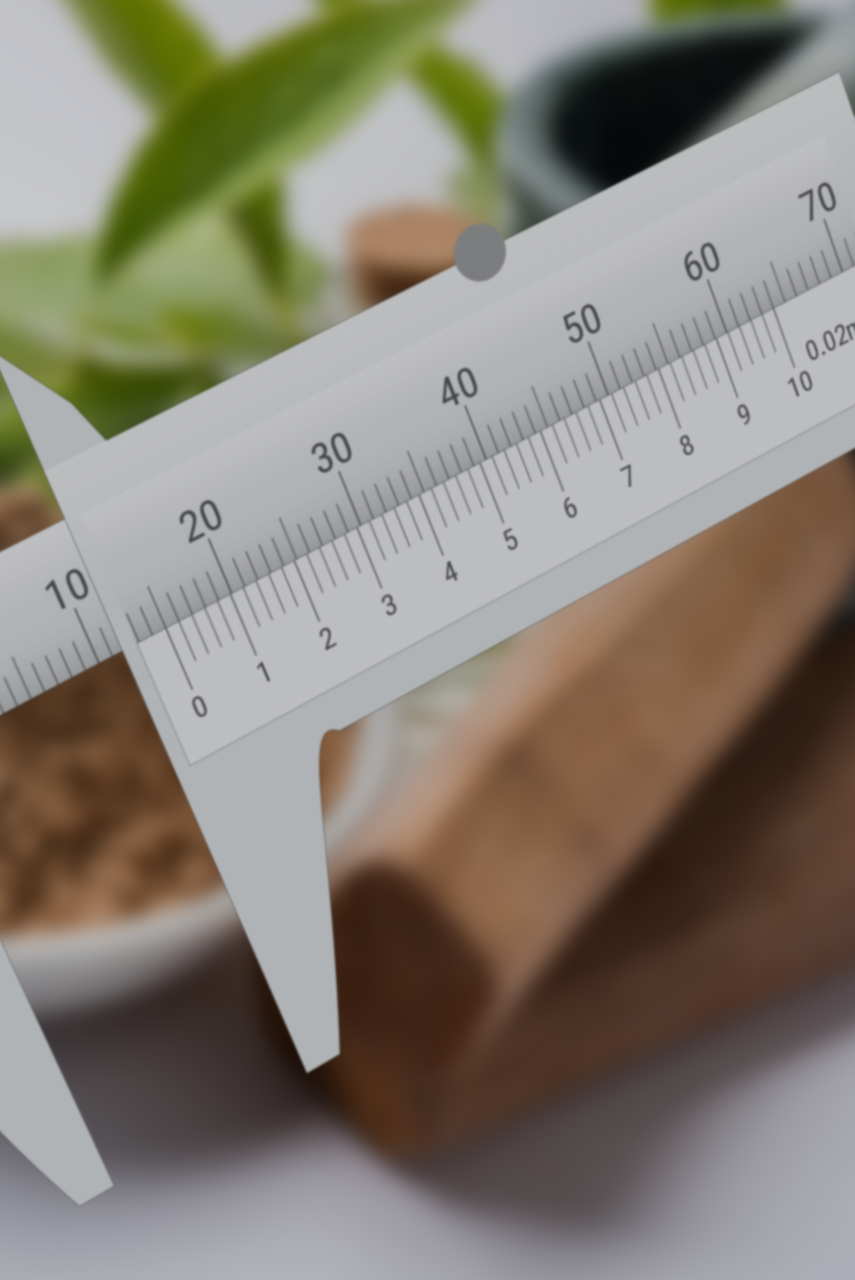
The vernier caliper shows 15.0 mm
